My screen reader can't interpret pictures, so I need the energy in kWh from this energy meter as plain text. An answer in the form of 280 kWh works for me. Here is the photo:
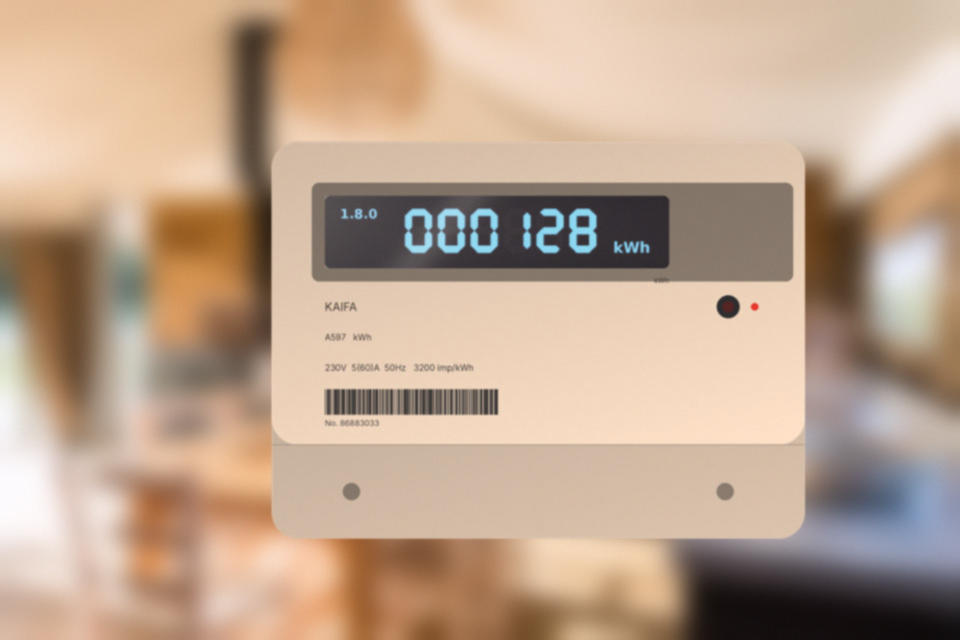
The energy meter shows 128 kWh
